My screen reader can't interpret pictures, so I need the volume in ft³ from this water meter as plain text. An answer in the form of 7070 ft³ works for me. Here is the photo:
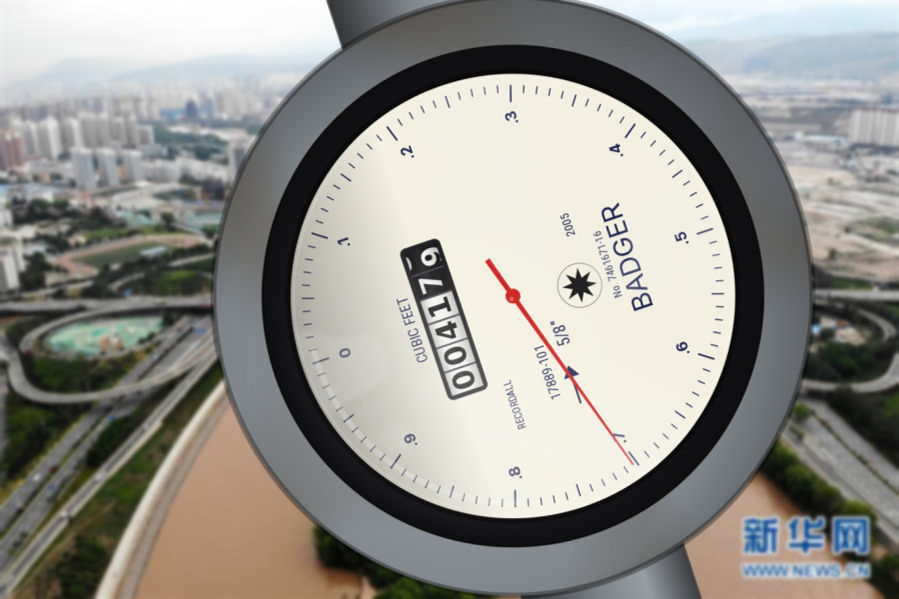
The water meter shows 4178.70 ft³
